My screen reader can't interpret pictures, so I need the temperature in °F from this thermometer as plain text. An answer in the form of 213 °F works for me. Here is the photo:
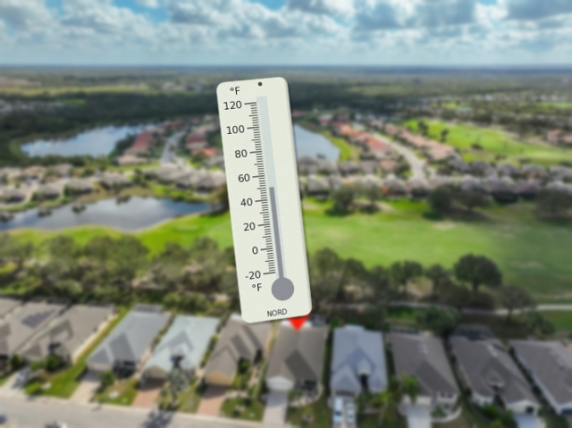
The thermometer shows 50 °F
